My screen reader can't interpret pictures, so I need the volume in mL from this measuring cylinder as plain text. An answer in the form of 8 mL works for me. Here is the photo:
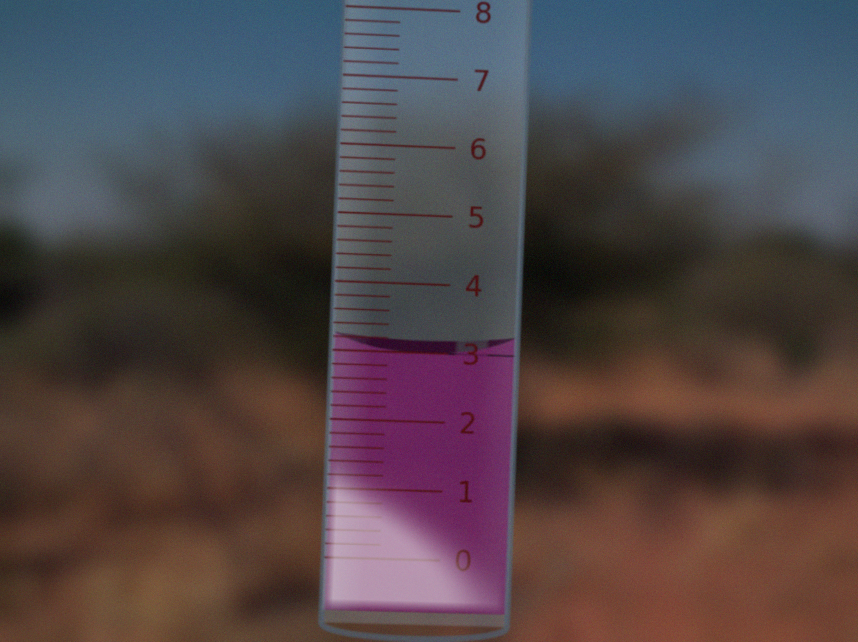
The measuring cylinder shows 3 mL
